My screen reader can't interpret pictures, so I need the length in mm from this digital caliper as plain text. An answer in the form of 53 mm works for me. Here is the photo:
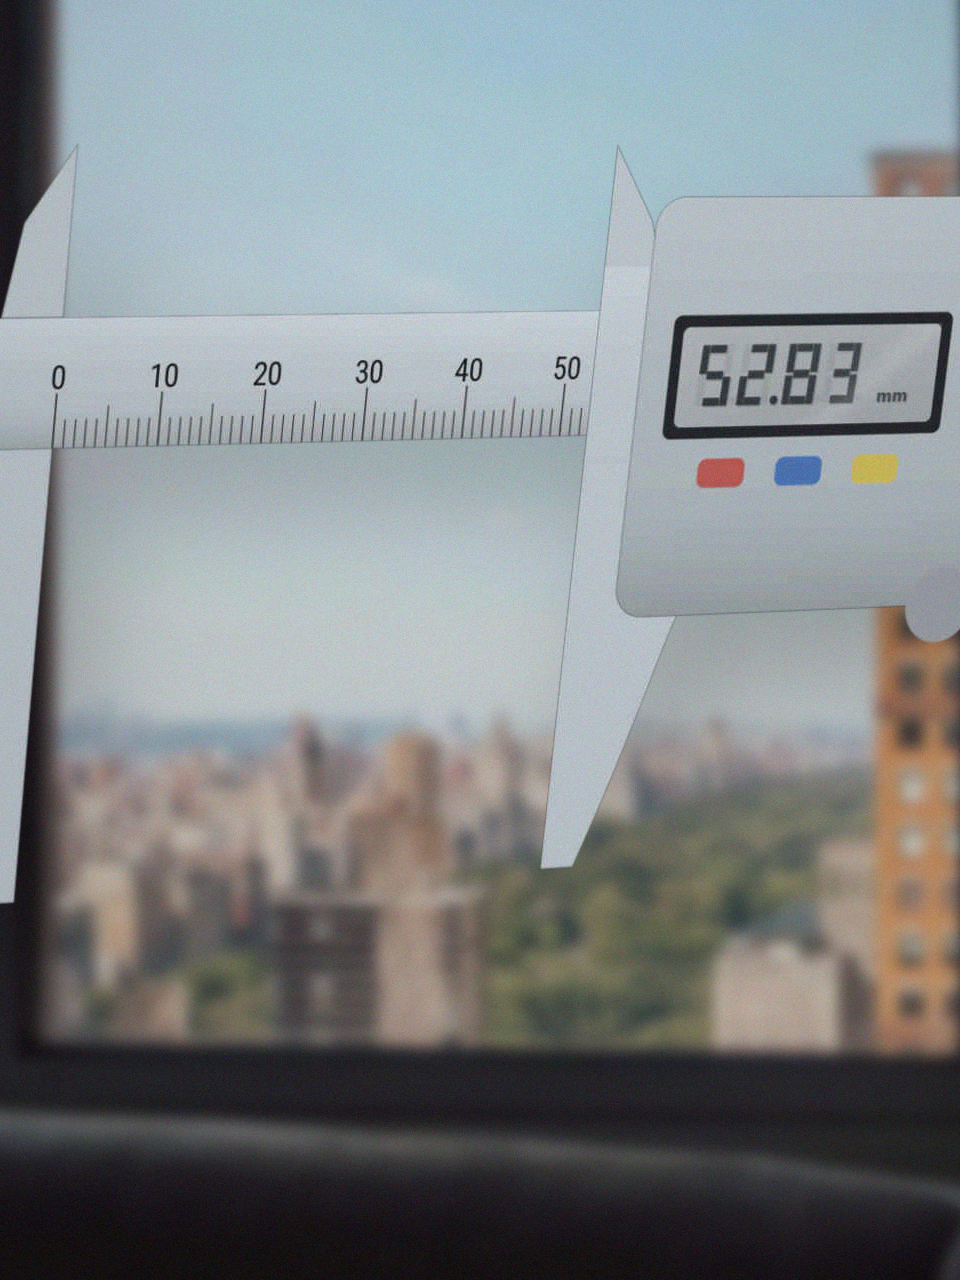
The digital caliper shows 52.83 mm
